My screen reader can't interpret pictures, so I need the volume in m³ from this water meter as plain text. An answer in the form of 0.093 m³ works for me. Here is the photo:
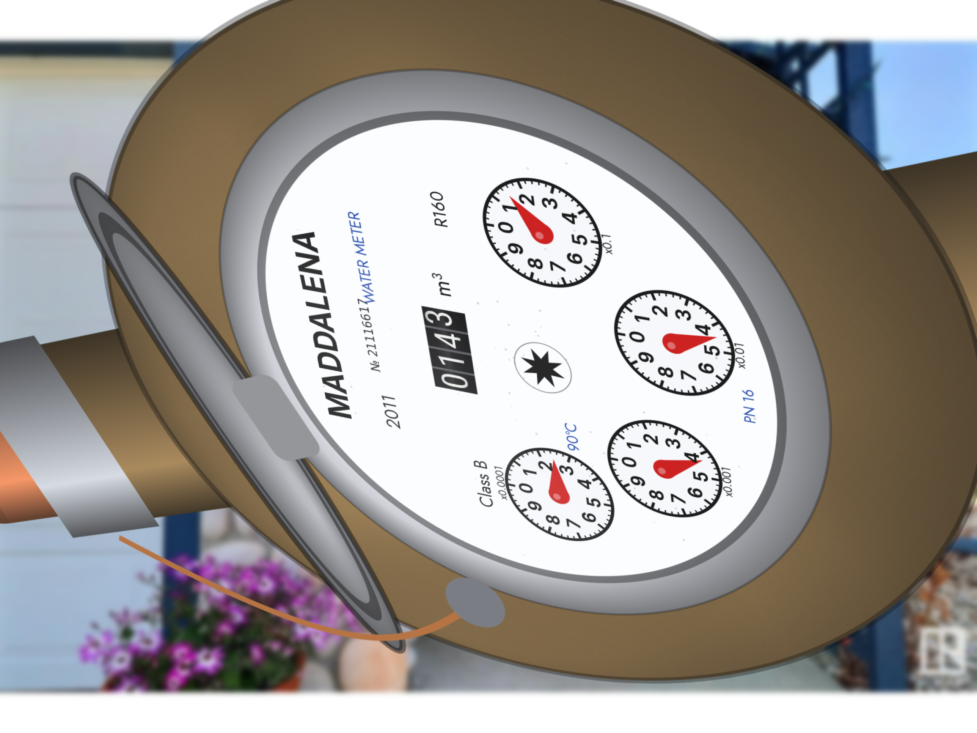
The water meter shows 143.1442 m³
